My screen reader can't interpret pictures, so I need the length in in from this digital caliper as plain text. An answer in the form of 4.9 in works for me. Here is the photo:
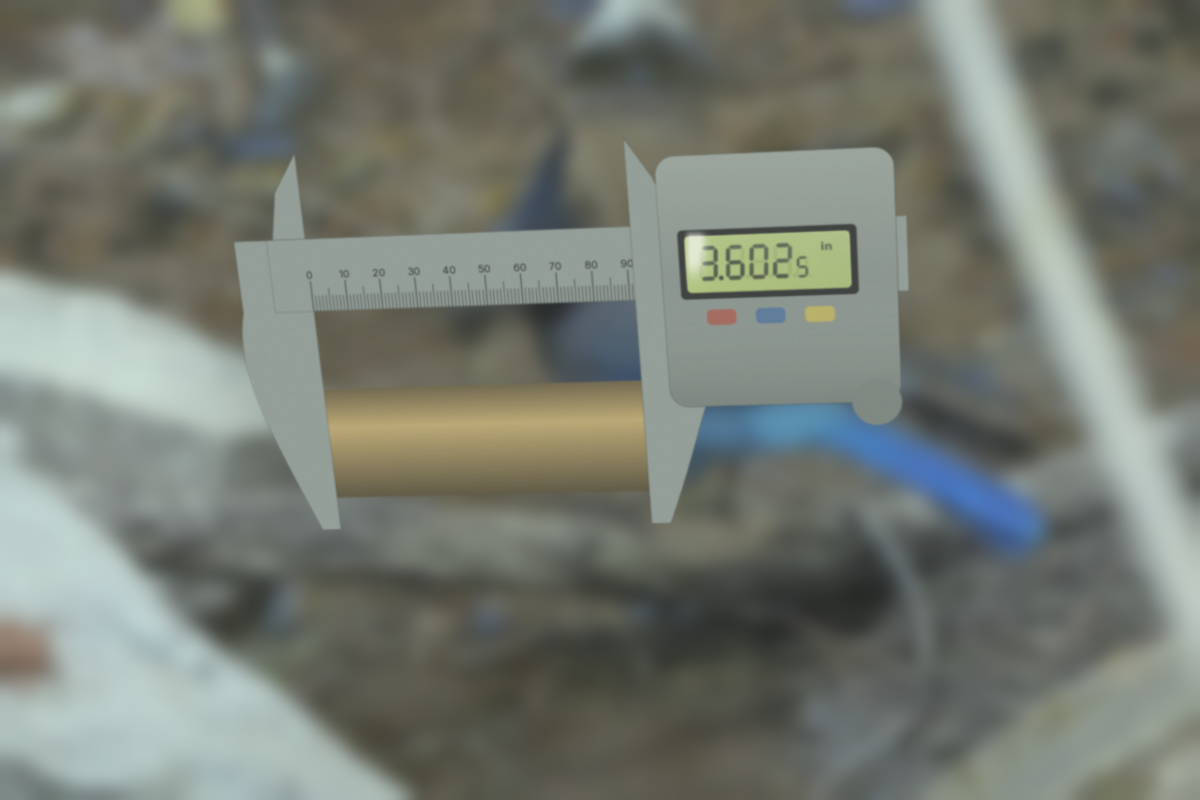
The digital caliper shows 3.6025 in
